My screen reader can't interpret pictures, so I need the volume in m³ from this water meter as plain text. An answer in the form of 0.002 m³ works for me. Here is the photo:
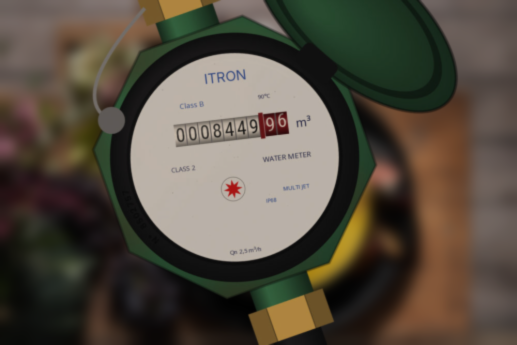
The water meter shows 8449.96 m³
